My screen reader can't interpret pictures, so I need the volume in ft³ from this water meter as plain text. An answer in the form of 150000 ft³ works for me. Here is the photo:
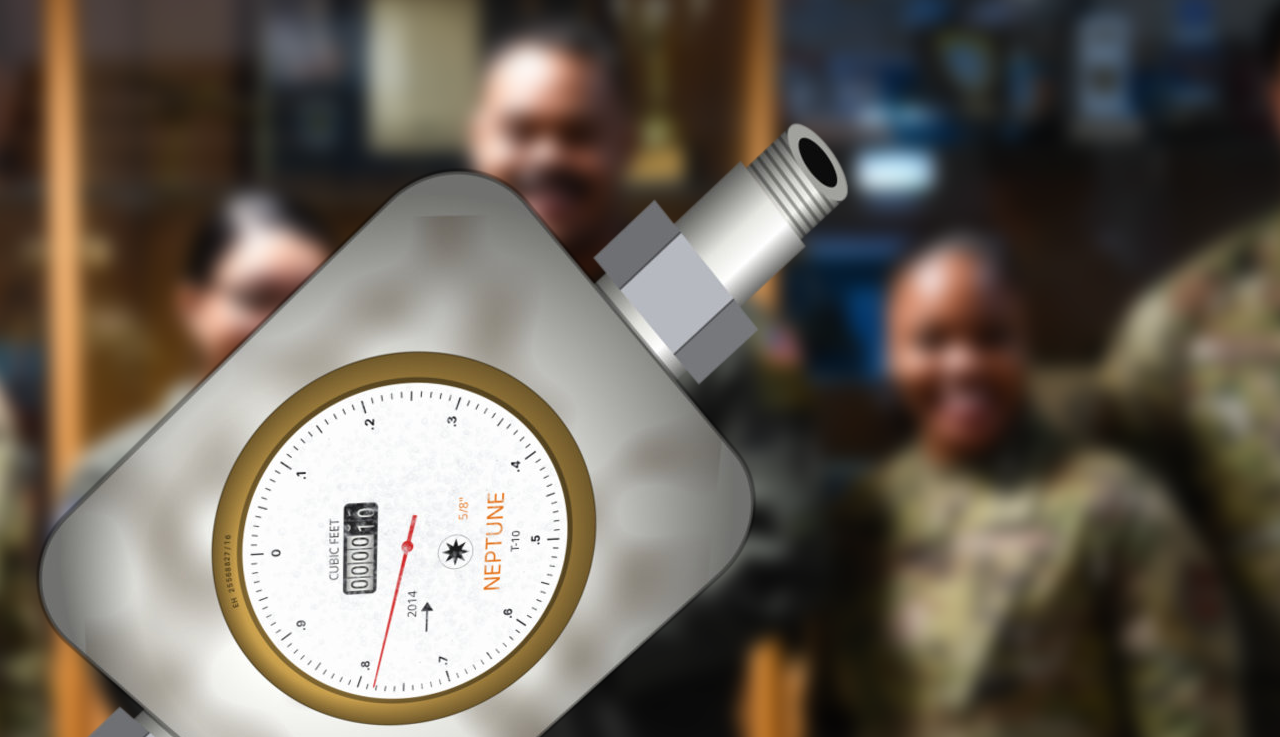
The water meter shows 9.78 ft³
